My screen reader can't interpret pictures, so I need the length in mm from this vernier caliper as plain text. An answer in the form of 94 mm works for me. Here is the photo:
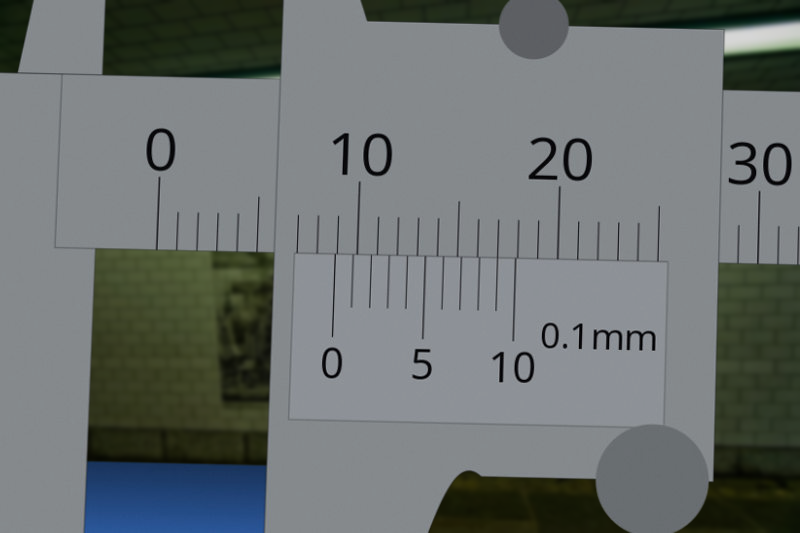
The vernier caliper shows 8.9 mm
